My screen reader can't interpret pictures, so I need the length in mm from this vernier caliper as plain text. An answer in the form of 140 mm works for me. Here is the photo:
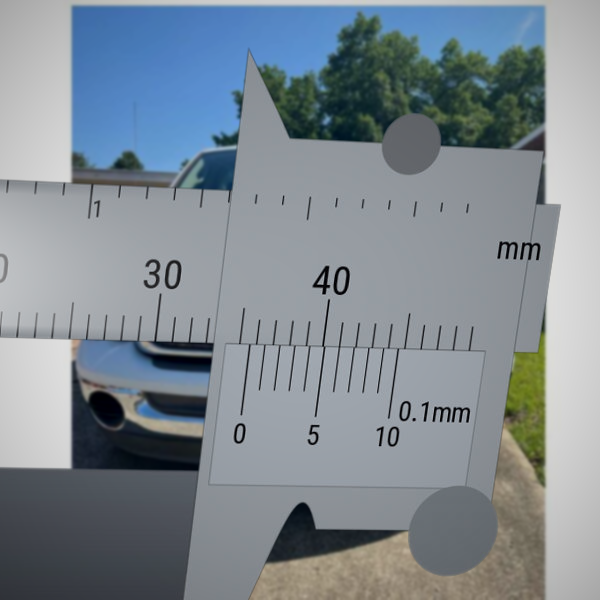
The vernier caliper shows 35.6 mm
